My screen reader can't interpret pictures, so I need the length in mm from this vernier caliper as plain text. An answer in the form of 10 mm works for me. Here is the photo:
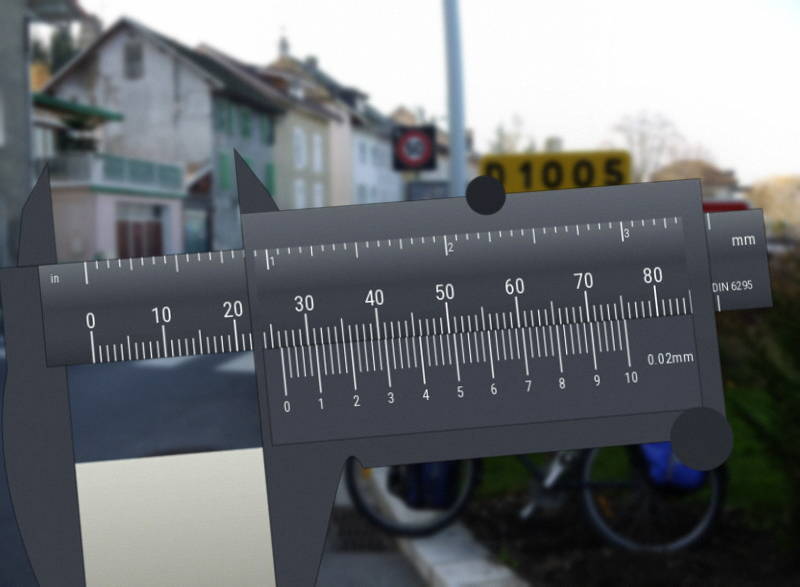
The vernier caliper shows 26.2 mm
